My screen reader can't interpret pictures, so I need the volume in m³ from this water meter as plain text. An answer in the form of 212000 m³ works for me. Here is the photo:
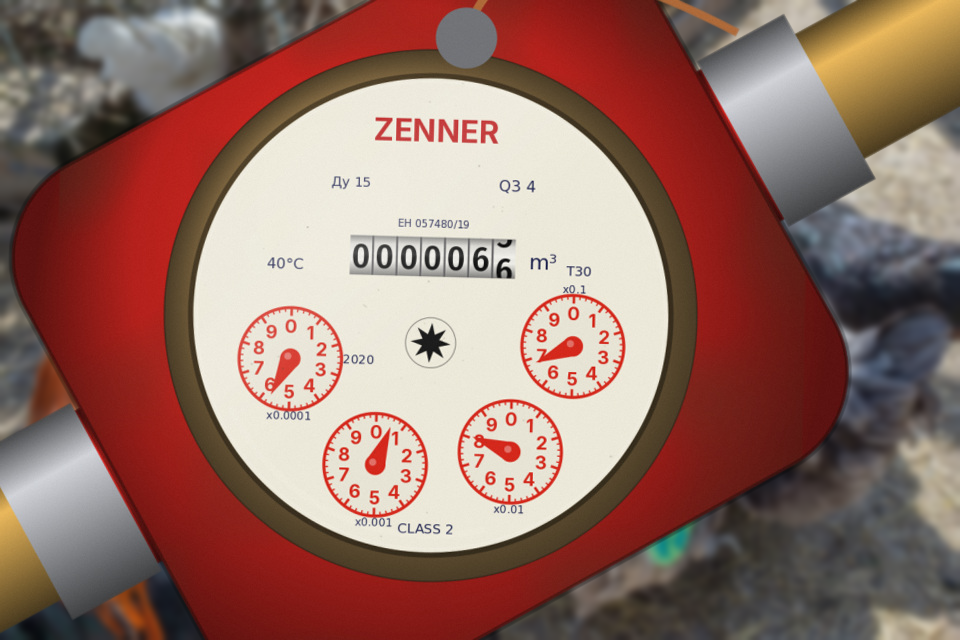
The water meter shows 65.6805 m³
